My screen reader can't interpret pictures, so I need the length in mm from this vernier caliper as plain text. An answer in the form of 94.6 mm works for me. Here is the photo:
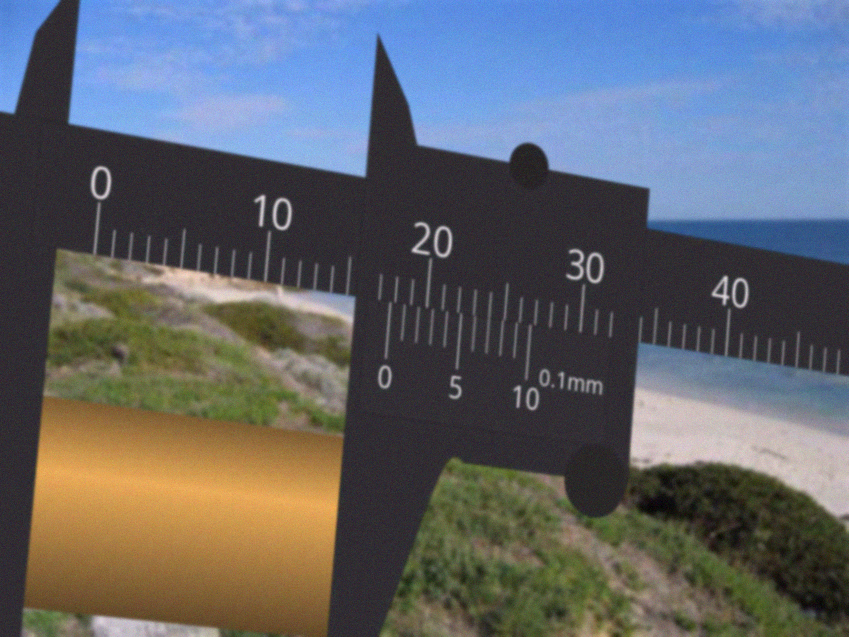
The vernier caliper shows 17.7 mm
